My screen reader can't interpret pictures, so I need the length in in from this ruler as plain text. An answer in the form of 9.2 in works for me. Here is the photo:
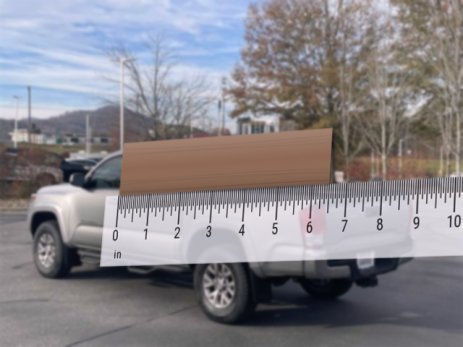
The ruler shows 6.5 in
